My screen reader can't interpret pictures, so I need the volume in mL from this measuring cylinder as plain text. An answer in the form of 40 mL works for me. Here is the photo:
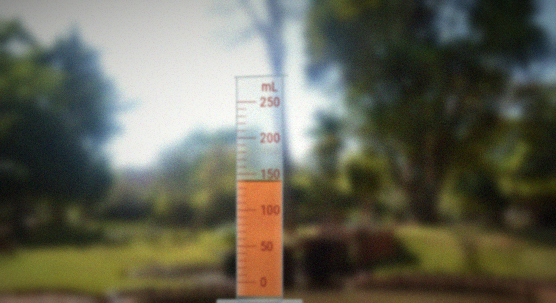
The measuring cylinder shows 140 mL
